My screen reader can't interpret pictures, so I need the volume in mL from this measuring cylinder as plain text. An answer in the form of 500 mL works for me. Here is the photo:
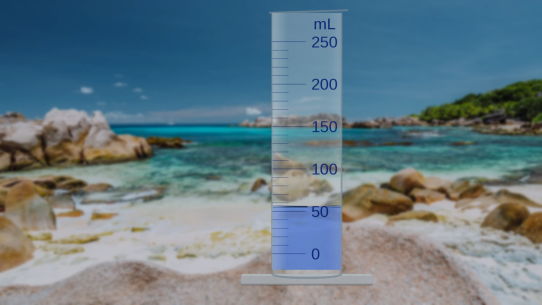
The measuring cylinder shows 55 mL
